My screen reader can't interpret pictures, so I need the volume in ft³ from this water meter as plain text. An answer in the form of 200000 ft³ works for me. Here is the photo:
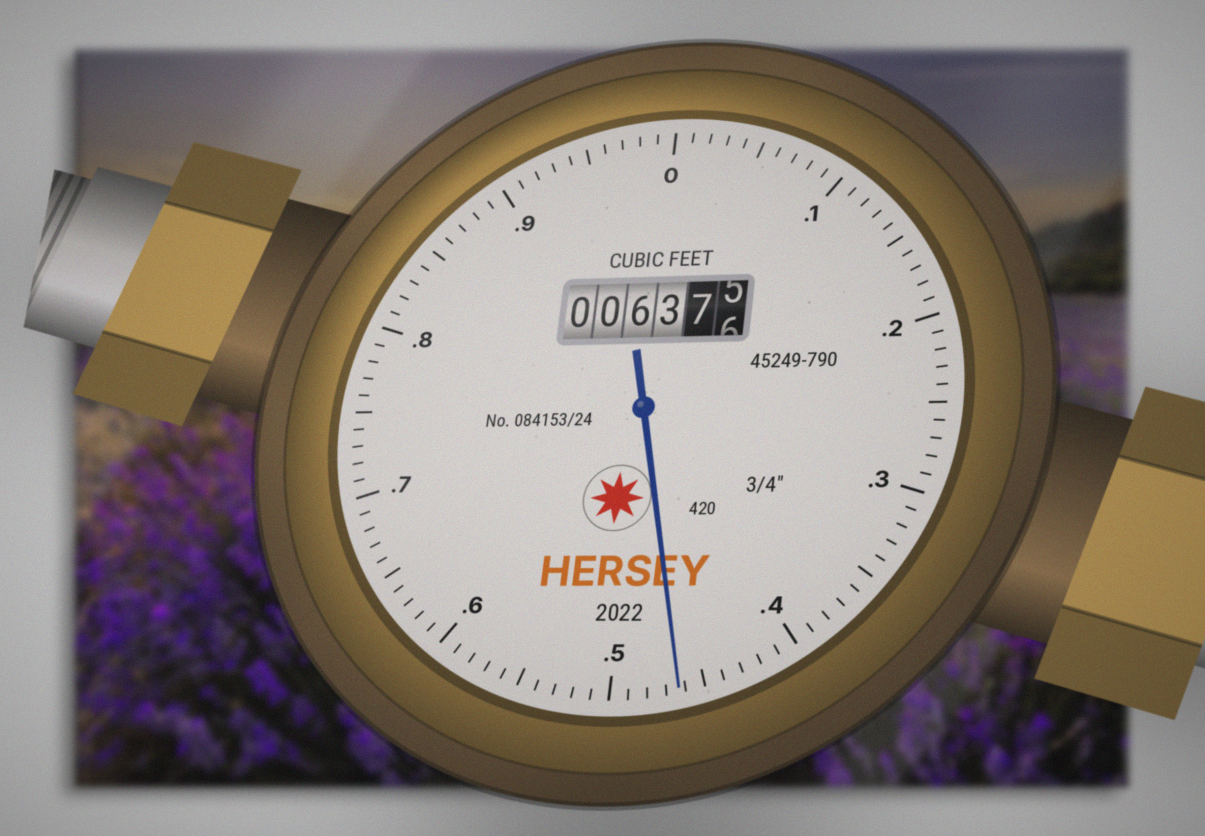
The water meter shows 6375.46 ft³
